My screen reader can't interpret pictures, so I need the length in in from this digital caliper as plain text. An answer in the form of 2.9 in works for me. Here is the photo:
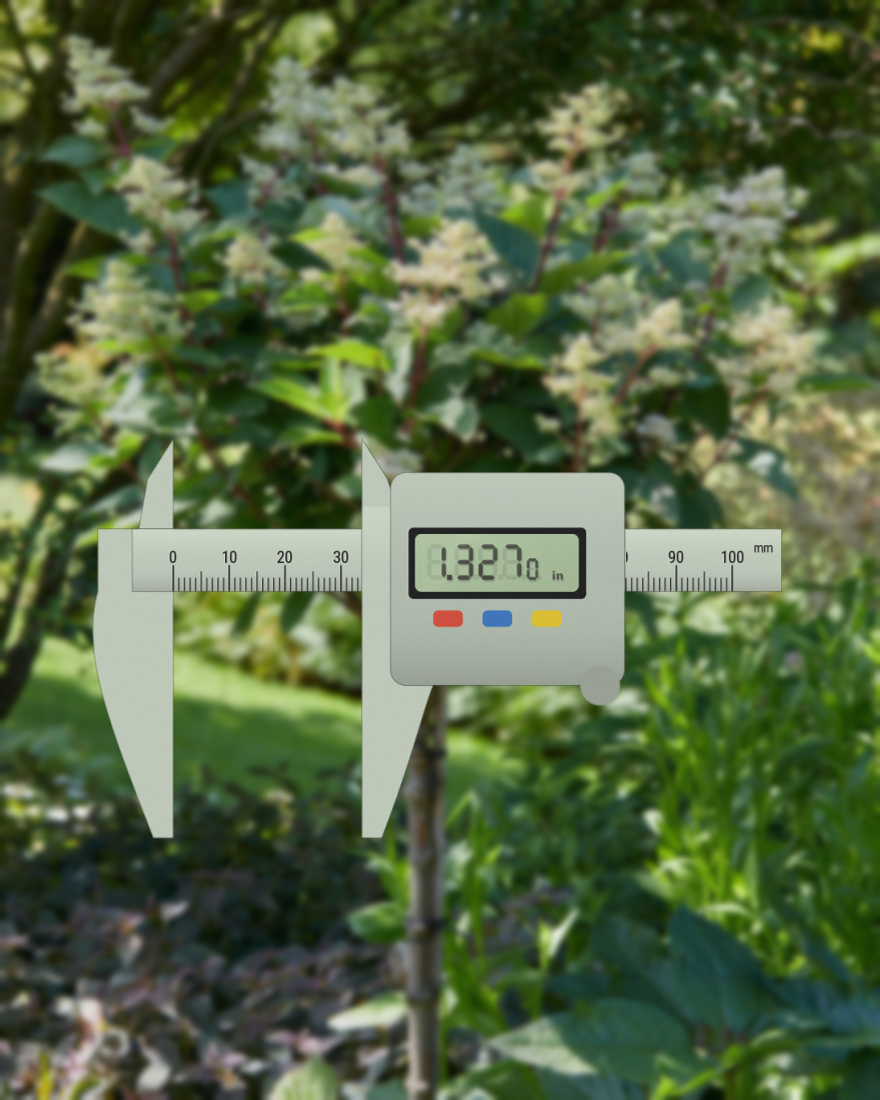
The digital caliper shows 1.3270 in
